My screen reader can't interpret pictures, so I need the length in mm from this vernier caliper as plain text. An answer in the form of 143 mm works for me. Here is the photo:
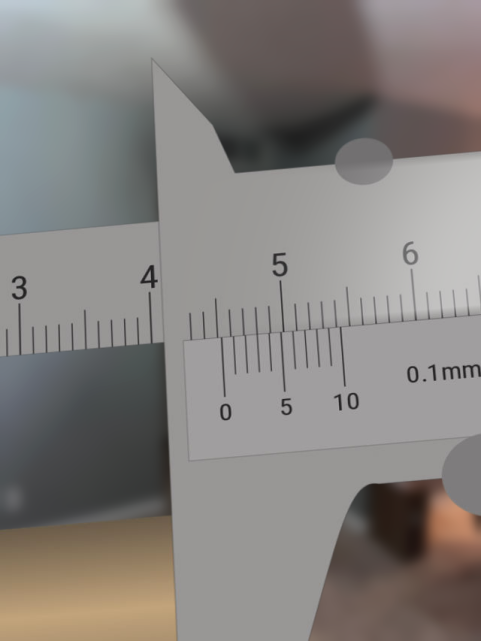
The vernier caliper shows 45.3 mm
